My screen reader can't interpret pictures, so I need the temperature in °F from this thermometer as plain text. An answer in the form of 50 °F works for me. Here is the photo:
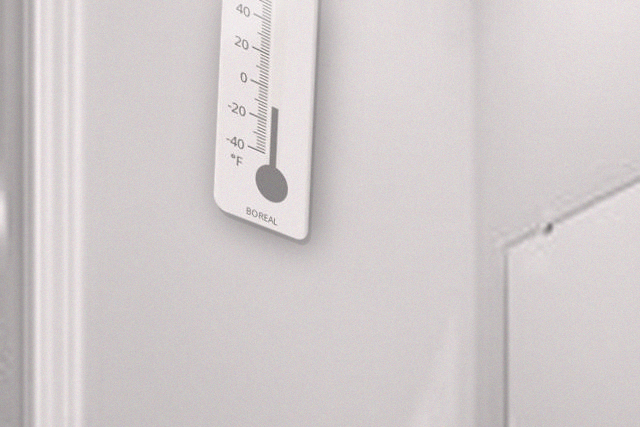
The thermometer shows -10 °F
